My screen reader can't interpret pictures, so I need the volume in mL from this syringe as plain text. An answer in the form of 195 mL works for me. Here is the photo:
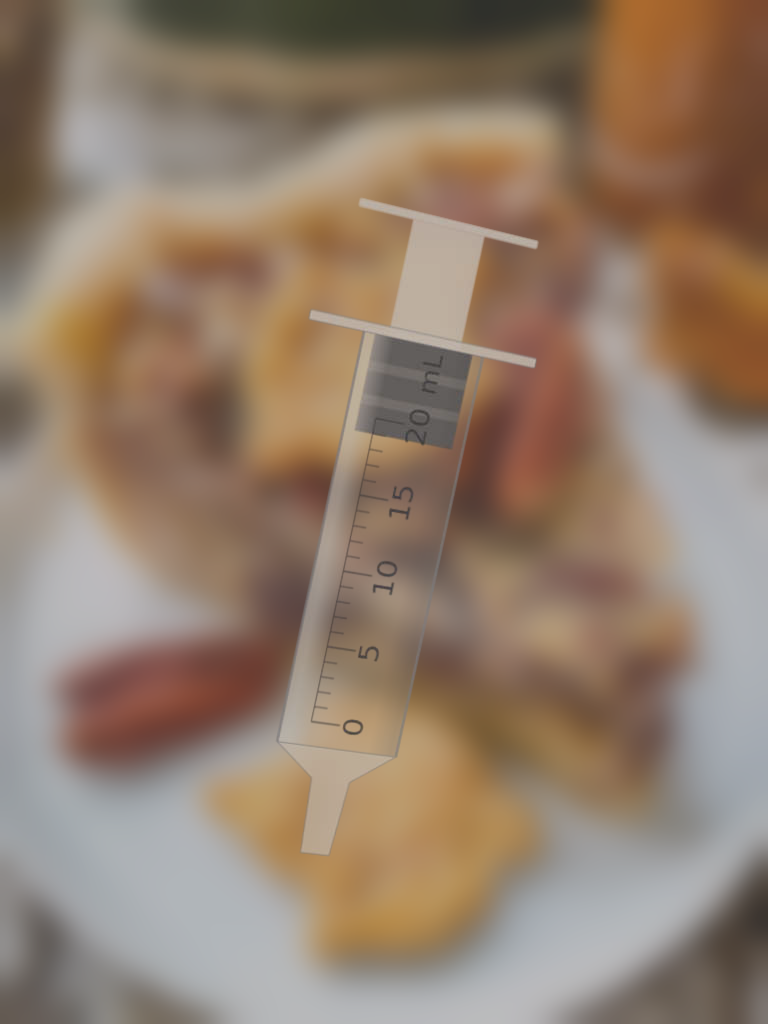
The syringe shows 19 mL
